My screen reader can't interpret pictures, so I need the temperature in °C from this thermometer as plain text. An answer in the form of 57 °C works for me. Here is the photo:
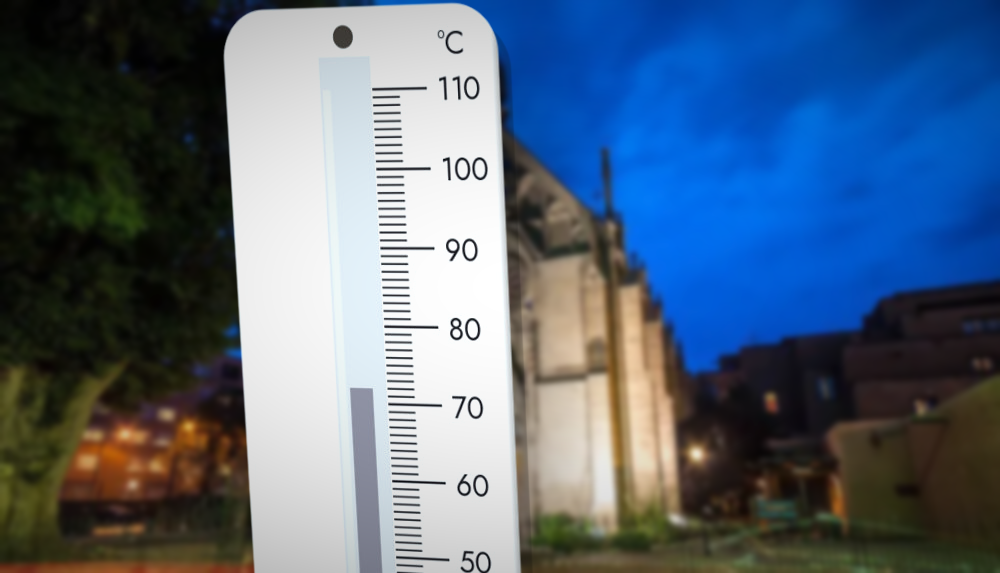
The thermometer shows 72 °C
